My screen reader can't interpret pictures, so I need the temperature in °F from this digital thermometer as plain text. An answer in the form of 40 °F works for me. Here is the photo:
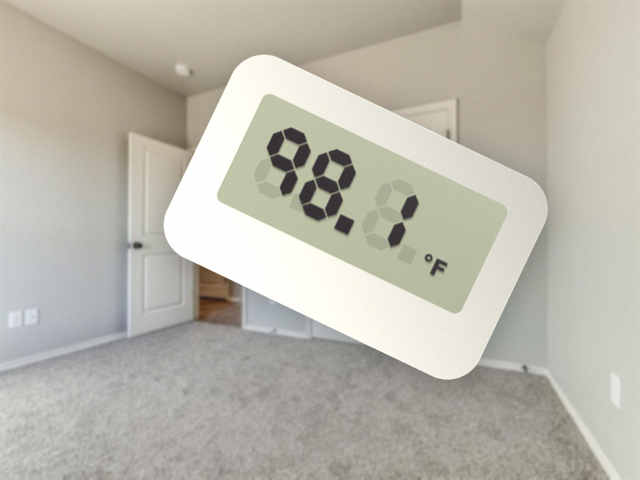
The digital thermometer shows 98.1 °F
